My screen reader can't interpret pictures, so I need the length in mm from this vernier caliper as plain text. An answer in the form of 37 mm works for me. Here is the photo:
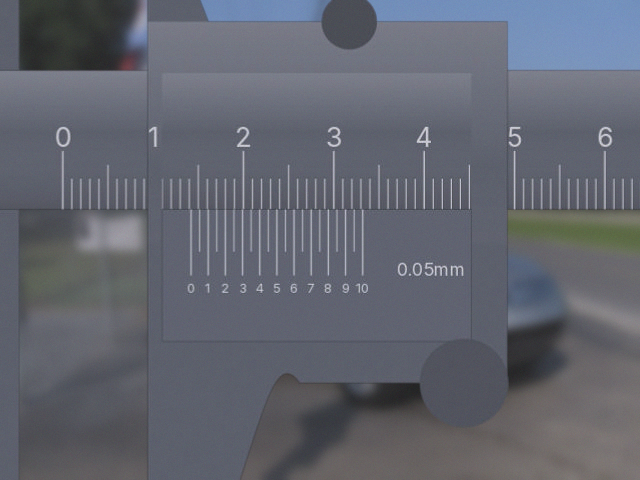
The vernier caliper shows 14.2 mm
